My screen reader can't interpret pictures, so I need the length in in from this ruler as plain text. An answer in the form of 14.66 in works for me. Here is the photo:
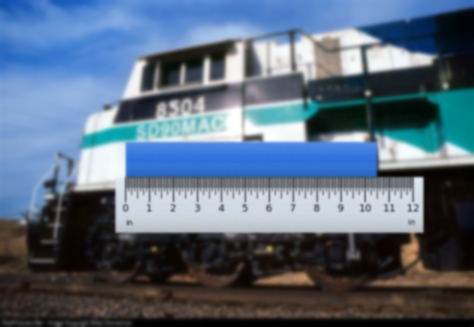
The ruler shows 10.5 in
